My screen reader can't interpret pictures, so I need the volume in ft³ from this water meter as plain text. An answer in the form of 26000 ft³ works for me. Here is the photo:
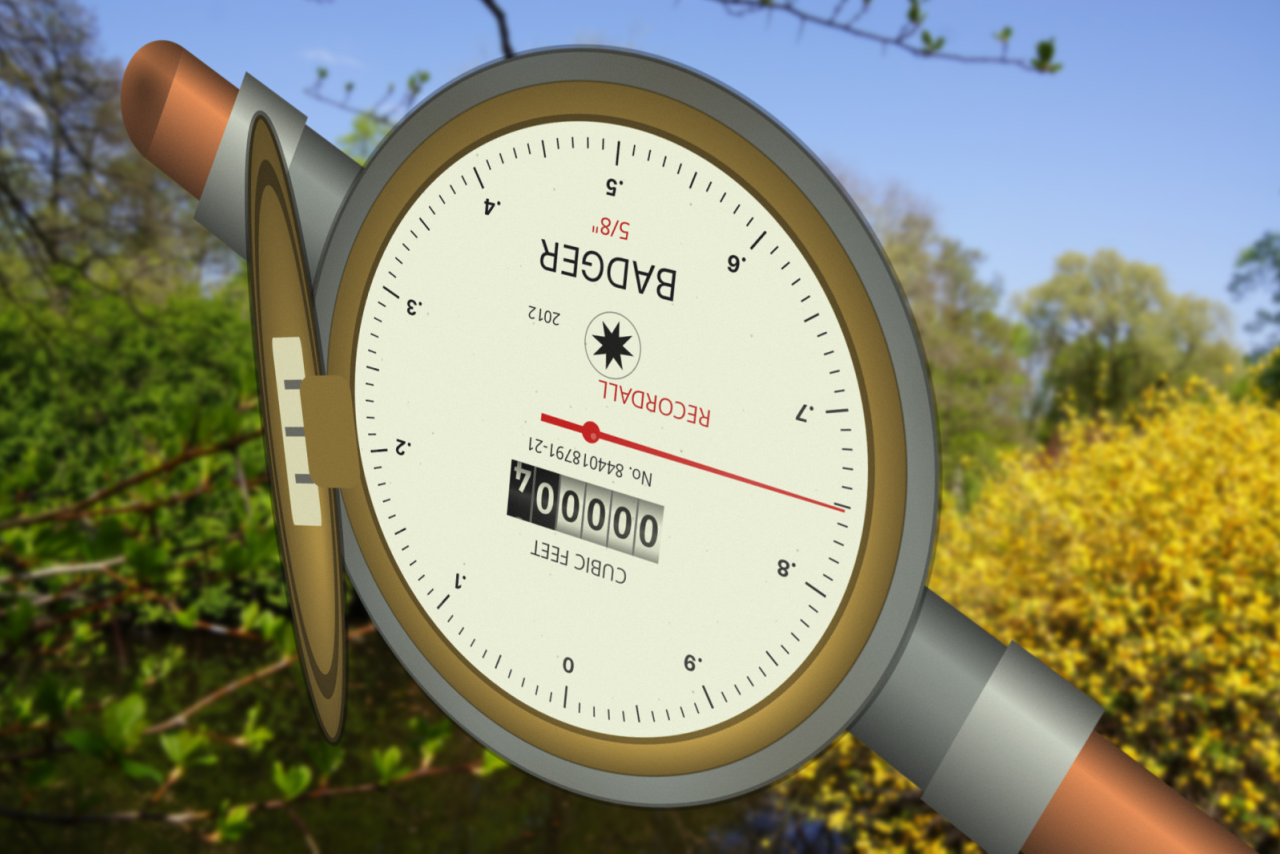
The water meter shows 3.75 ft³
